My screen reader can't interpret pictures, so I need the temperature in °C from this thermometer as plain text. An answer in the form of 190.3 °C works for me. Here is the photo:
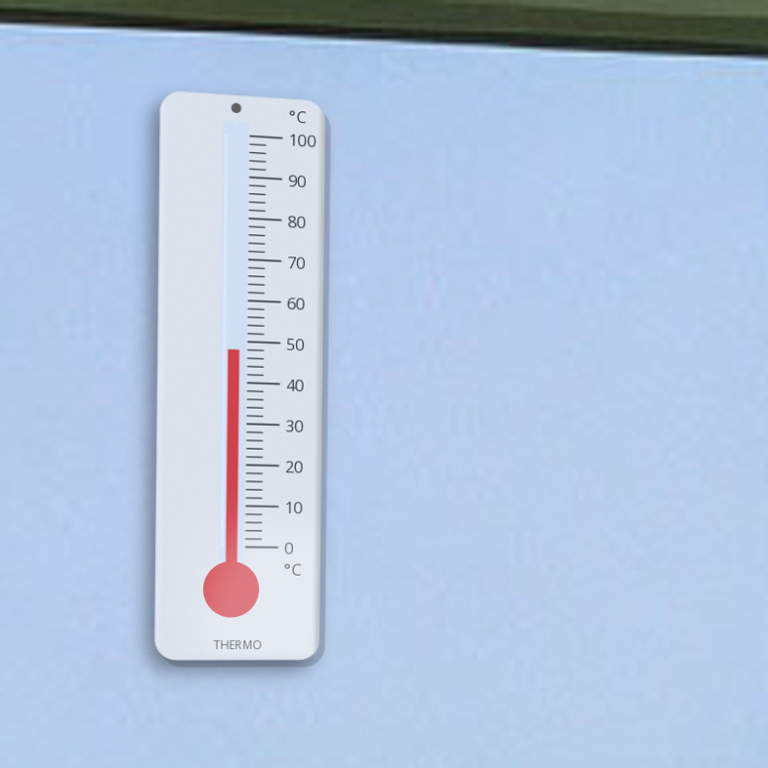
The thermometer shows 48 °C
